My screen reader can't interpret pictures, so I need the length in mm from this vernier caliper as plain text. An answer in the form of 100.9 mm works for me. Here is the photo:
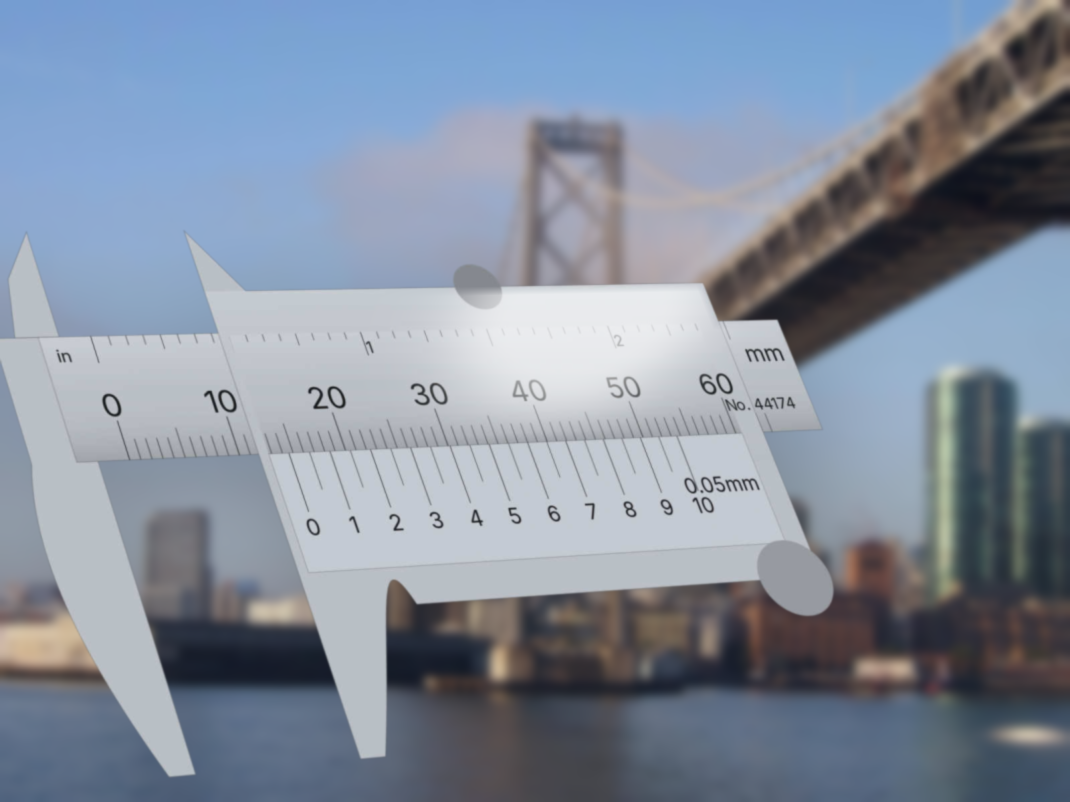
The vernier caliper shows 14.6 mm
